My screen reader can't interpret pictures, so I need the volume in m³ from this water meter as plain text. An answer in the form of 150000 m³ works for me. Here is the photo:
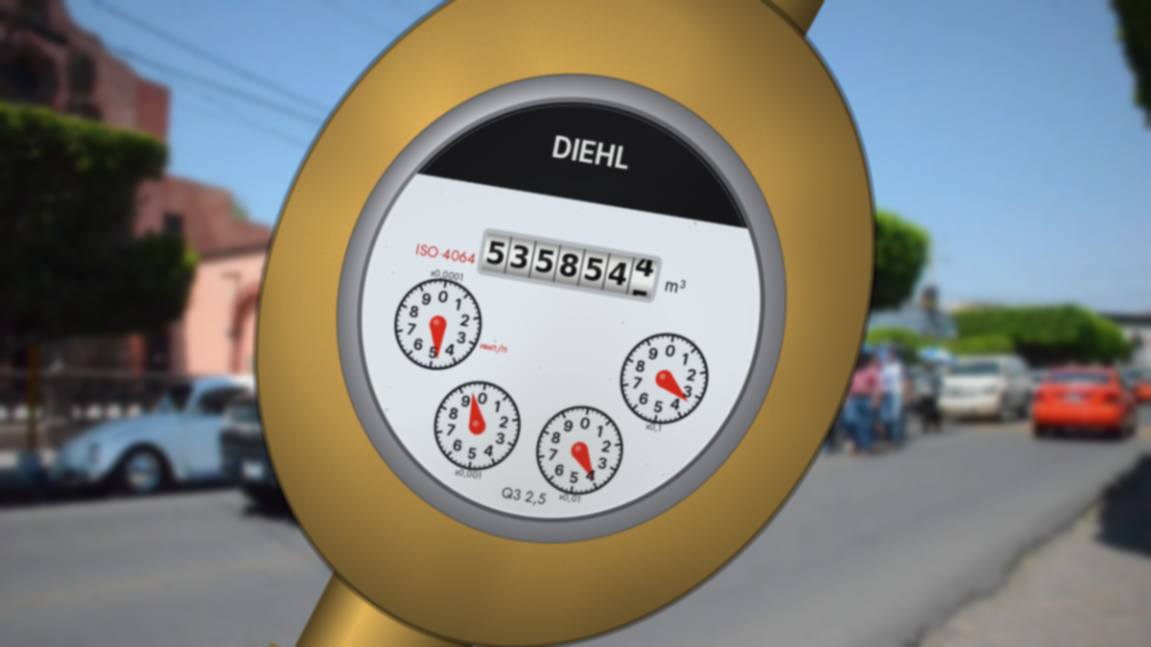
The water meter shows 5358544.3394 m³
